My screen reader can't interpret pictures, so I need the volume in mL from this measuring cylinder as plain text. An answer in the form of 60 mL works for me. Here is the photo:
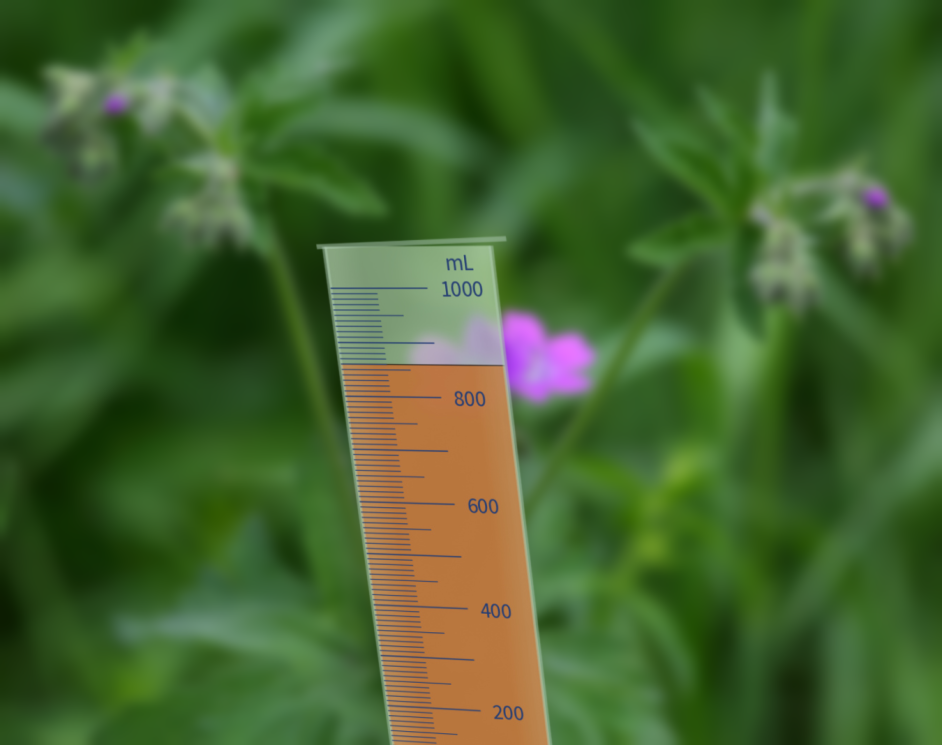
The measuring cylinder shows 860 mL
